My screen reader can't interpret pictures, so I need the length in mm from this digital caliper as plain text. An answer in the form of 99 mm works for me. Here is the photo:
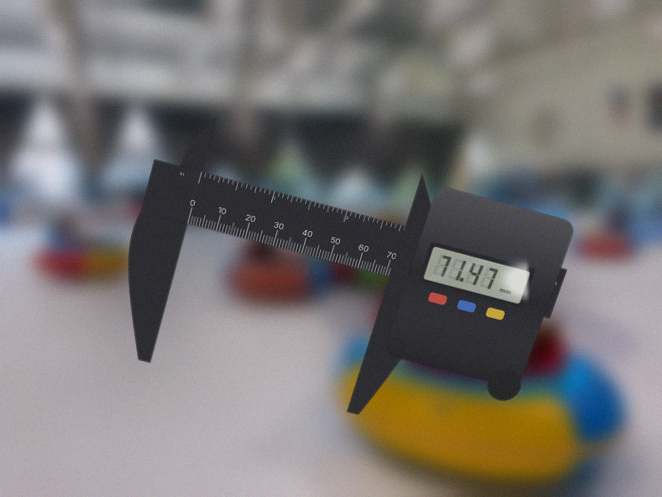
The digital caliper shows 71.47 mm
